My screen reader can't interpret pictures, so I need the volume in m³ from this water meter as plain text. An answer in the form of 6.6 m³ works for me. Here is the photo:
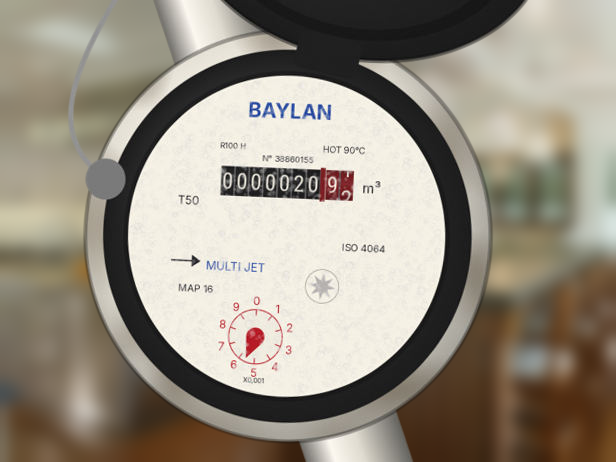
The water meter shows 20.915 m³
